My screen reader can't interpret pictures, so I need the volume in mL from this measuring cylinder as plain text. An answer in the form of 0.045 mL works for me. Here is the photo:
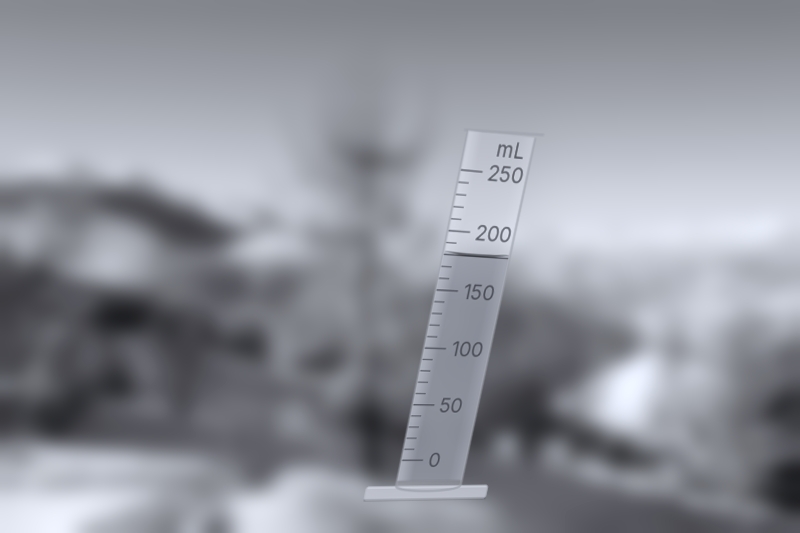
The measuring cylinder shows 180 mL
